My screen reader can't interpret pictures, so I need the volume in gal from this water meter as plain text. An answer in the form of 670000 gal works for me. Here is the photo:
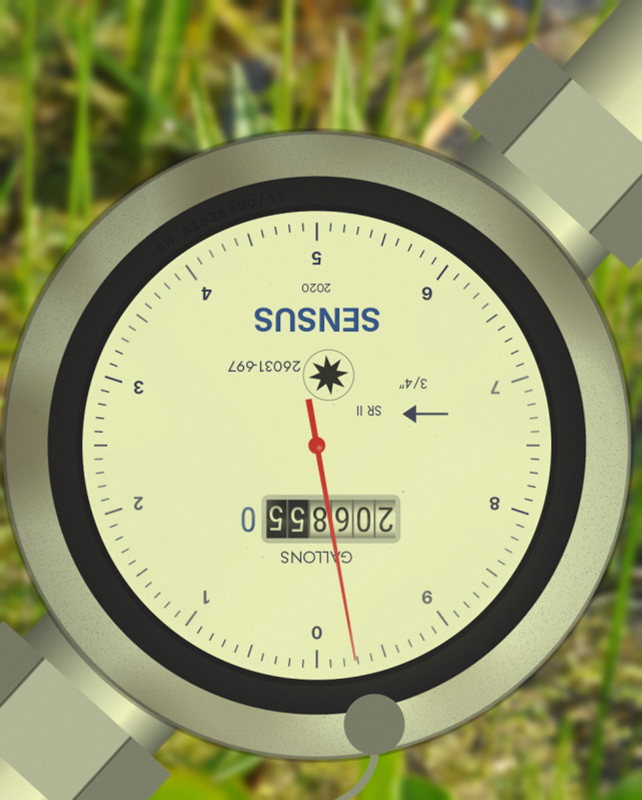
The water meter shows 2068549.7 gal
